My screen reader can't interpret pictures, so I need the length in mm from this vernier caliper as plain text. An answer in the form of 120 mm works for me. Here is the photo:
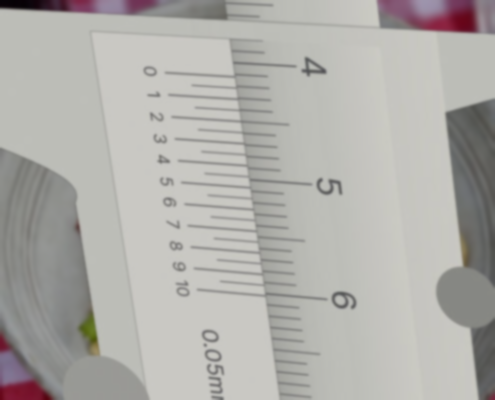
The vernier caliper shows 41.2 mm
